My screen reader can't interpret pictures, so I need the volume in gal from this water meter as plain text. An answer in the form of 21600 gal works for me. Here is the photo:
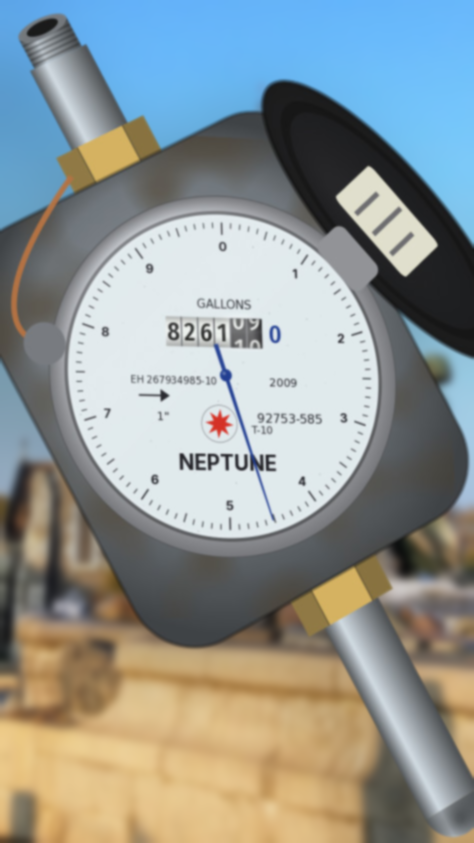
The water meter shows 8261094.5 gal
